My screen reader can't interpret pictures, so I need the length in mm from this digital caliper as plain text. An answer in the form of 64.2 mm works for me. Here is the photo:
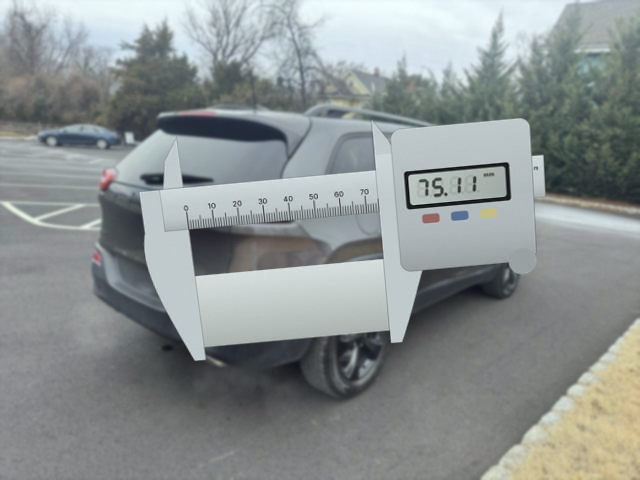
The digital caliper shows 75.11 mm
